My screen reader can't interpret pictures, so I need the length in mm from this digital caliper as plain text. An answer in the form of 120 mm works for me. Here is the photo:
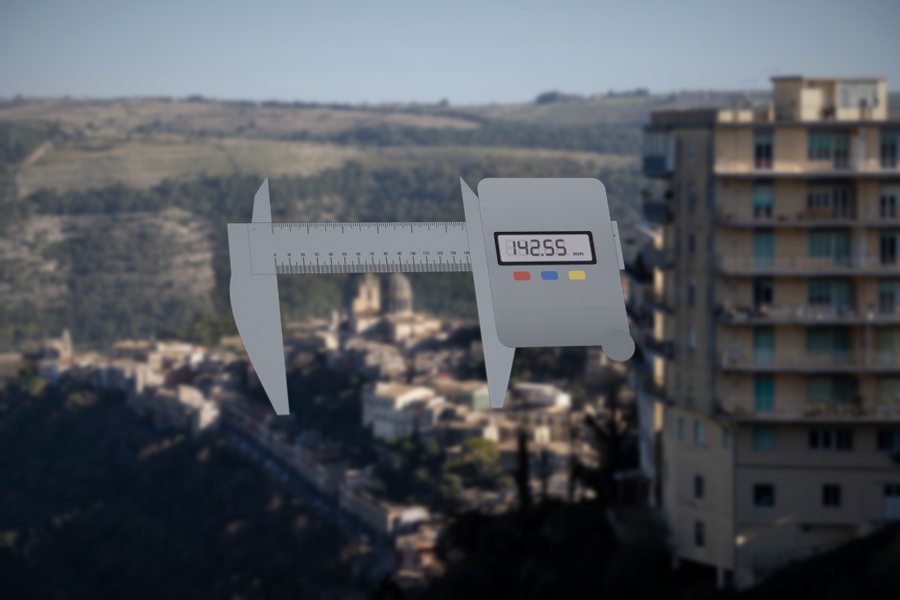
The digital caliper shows 142.55 mm
